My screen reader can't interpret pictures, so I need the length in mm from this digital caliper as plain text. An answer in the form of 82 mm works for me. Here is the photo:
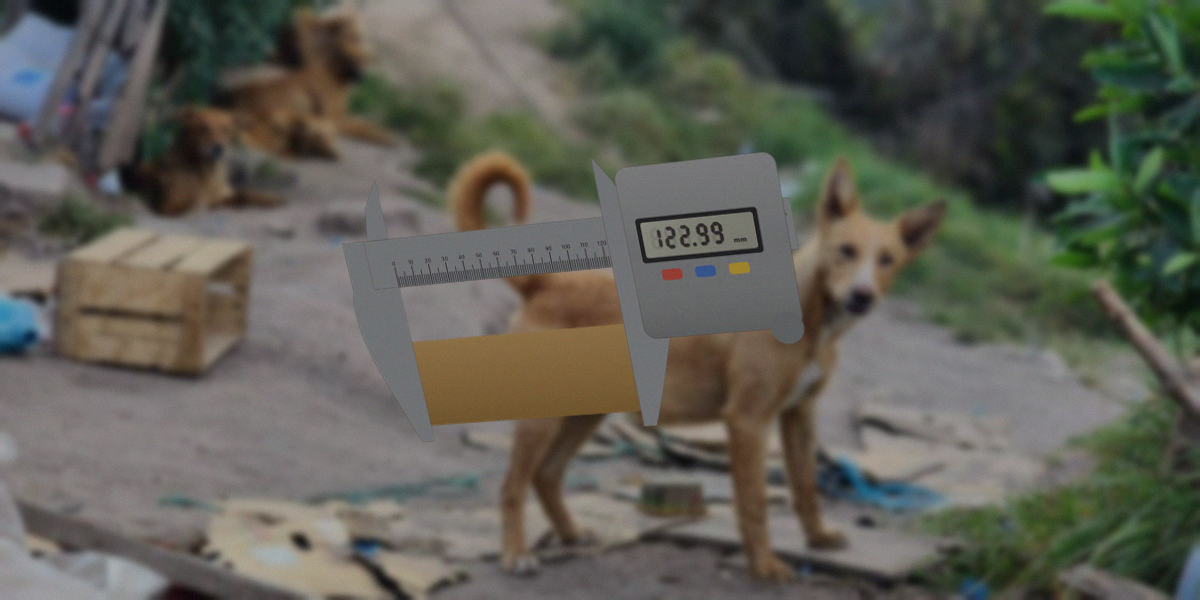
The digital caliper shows 122.99 mm
